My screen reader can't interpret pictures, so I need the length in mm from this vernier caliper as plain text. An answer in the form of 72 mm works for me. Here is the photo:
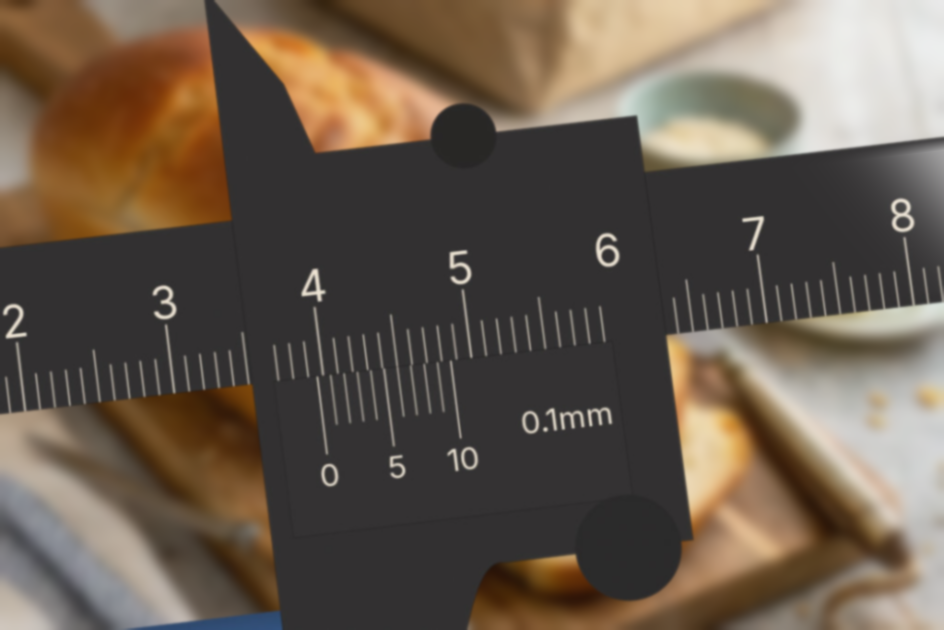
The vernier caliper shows 39.6 mm
